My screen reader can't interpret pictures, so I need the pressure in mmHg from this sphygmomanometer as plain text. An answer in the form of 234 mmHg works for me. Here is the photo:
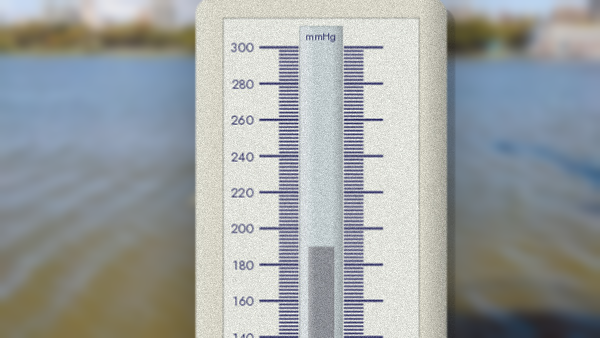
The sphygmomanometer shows 190 mmHg
